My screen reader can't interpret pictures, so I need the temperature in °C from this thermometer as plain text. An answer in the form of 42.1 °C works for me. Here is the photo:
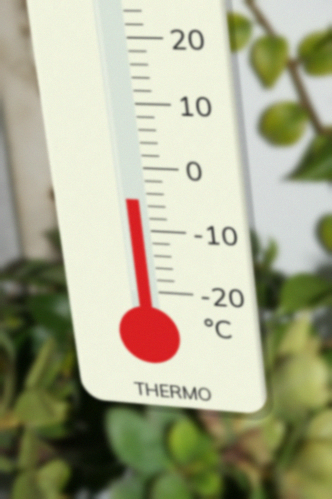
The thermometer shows -5 °C
